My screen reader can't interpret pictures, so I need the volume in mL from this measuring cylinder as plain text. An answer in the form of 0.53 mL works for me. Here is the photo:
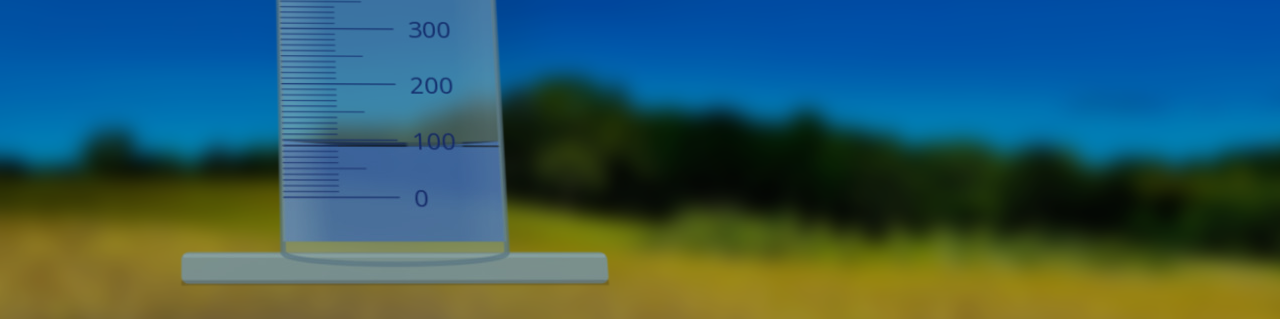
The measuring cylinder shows 90 mL
